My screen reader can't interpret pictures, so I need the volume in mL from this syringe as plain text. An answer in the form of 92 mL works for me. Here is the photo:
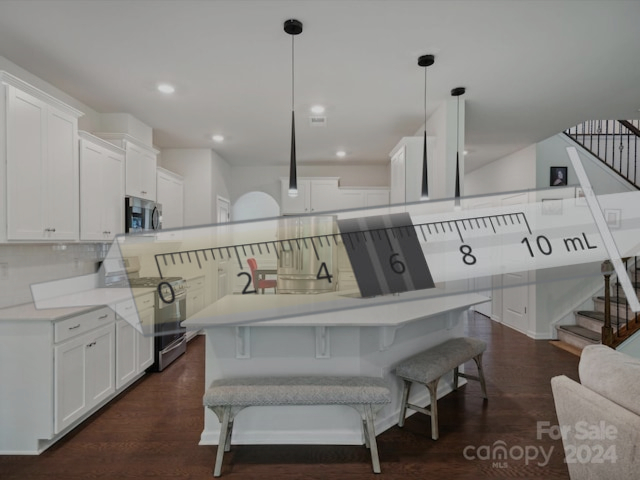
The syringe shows 4.8 mL
